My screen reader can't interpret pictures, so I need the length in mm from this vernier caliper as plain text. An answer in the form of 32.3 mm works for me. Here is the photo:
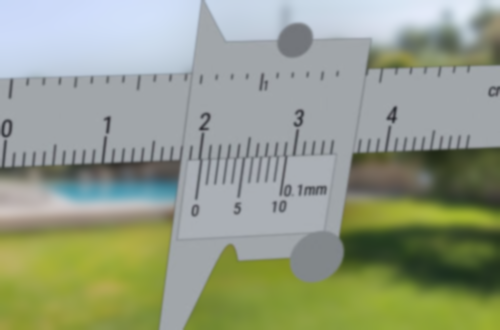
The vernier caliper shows 20.2 mm
